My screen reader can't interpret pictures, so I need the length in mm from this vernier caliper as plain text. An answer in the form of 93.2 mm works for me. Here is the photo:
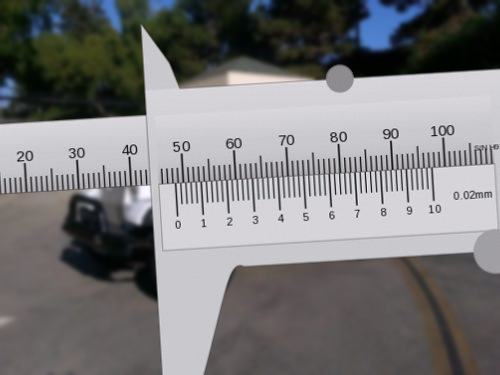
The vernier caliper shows 48.5 mm
